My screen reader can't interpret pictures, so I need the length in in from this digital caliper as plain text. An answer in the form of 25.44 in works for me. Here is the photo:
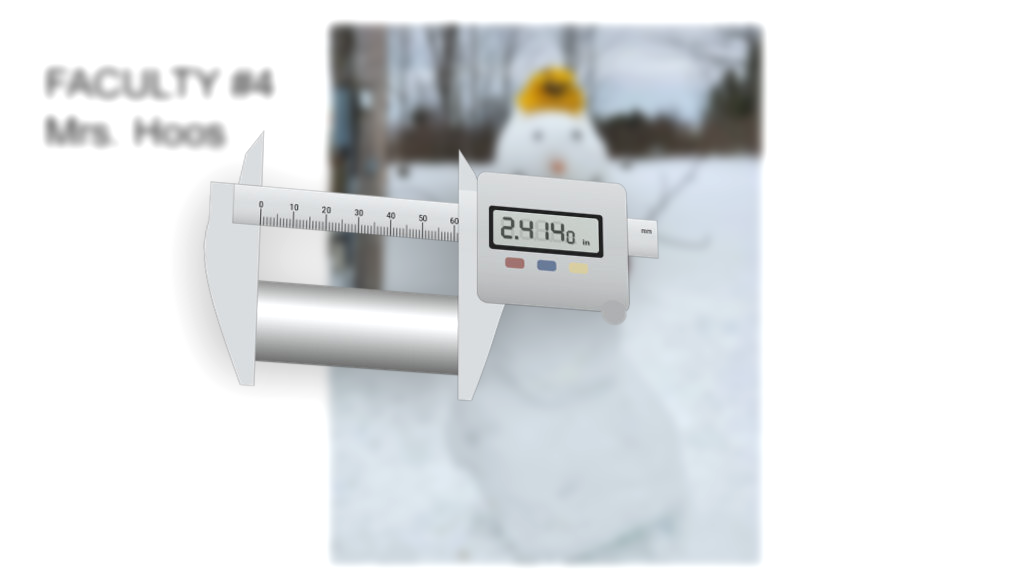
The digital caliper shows 2.4140 in
